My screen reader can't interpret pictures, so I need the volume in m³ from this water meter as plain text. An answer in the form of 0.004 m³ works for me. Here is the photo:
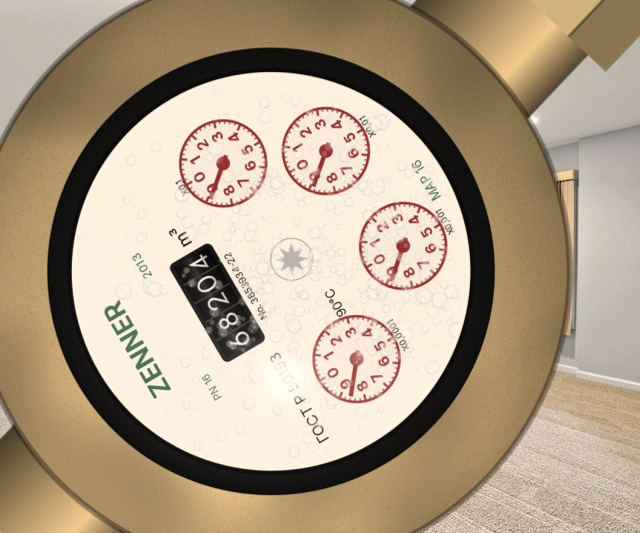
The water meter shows 68203.8888 m³
